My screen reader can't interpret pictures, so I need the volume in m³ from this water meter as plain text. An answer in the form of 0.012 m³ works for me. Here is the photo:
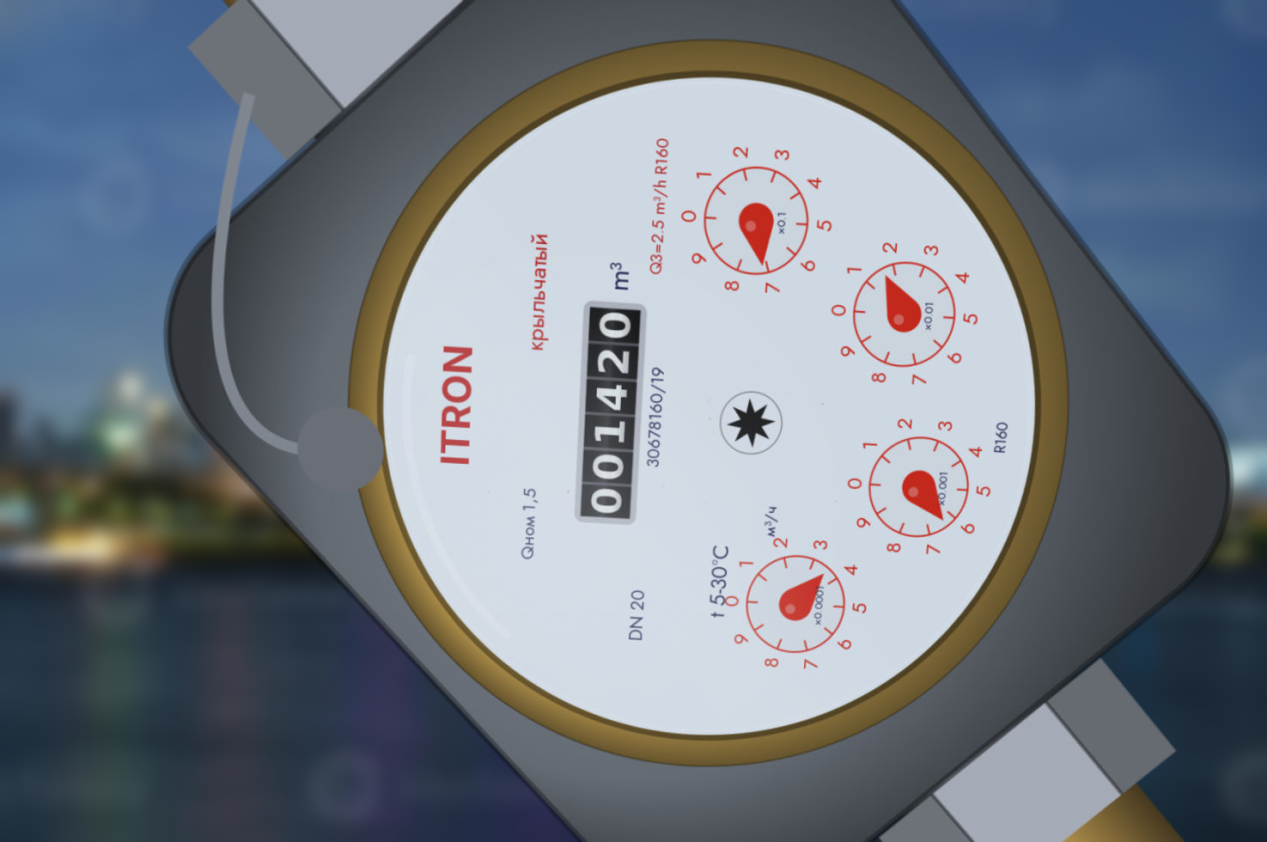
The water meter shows 1420.7163 m³
